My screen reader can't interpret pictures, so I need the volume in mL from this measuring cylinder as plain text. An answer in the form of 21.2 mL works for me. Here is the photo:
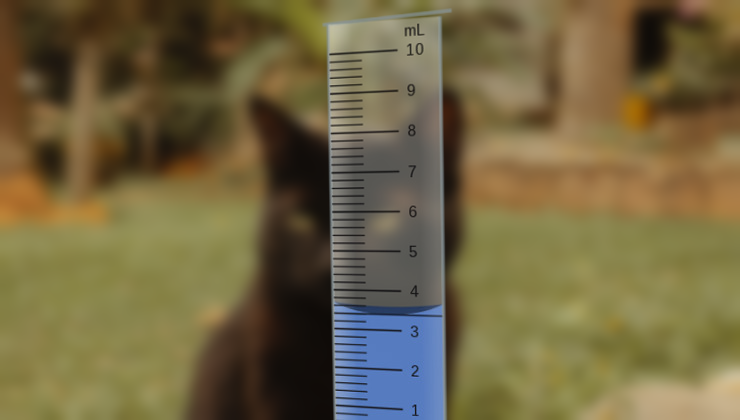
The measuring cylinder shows 3.4 mL
